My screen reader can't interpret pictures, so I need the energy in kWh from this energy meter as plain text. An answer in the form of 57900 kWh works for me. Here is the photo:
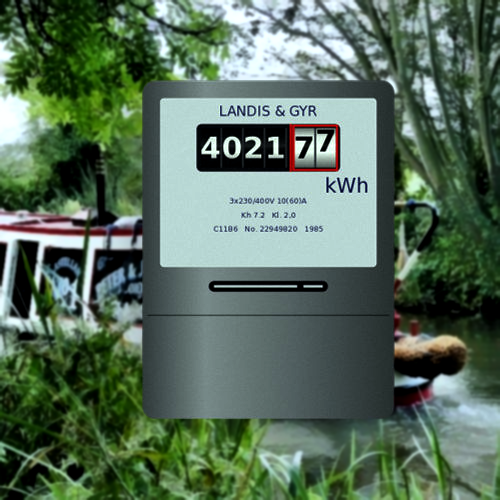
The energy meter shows 4021.77 kWh
